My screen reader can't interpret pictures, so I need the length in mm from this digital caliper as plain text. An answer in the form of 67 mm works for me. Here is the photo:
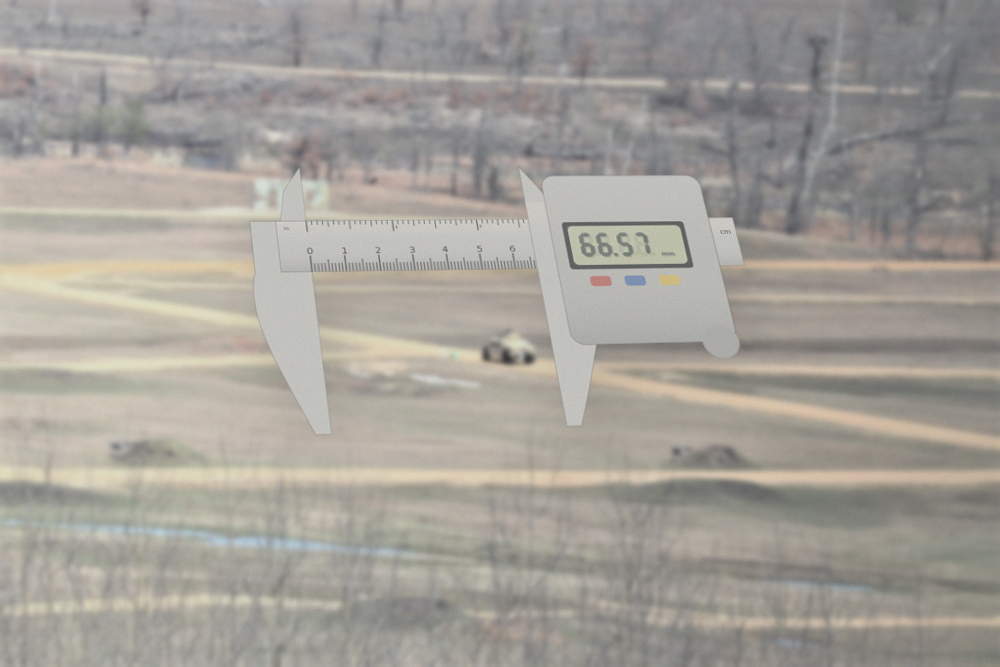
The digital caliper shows 66.57 mm
